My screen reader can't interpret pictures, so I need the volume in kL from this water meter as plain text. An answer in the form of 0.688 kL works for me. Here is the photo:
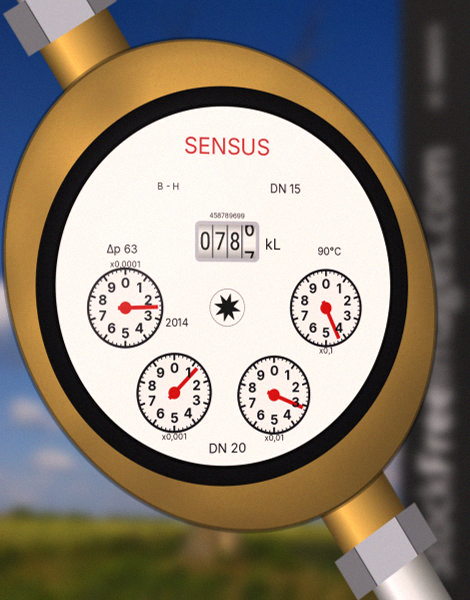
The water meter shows 786.4312 kL
